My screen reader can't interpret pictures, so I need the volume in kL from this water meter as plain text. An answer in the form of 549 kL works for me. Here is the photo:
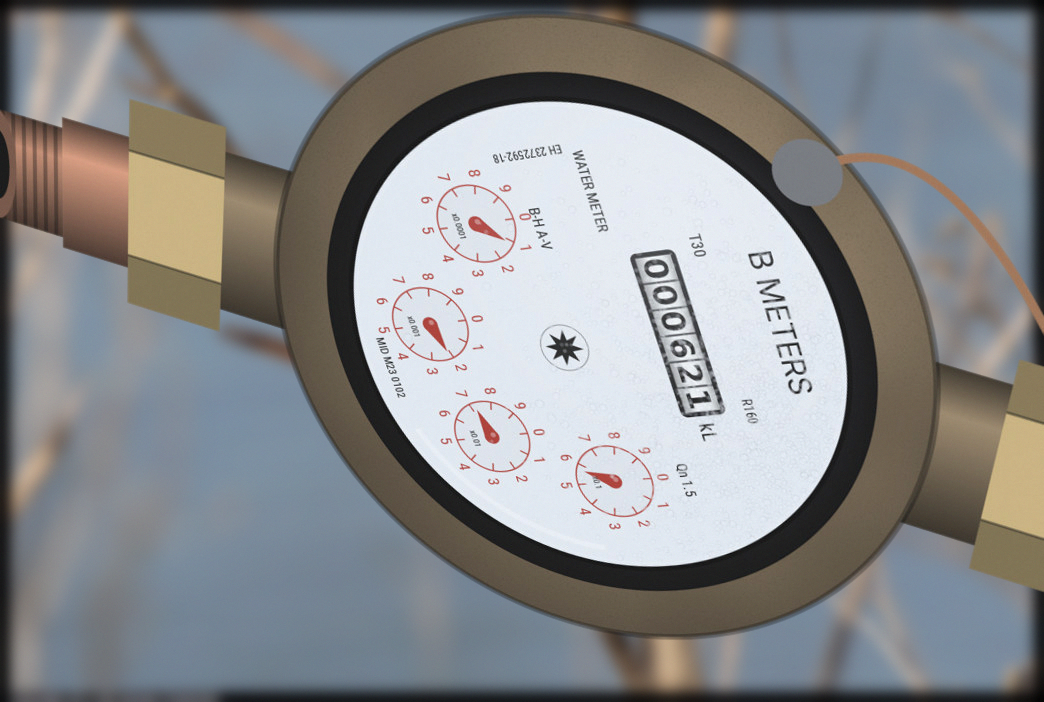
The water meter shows 621.5721 kL
